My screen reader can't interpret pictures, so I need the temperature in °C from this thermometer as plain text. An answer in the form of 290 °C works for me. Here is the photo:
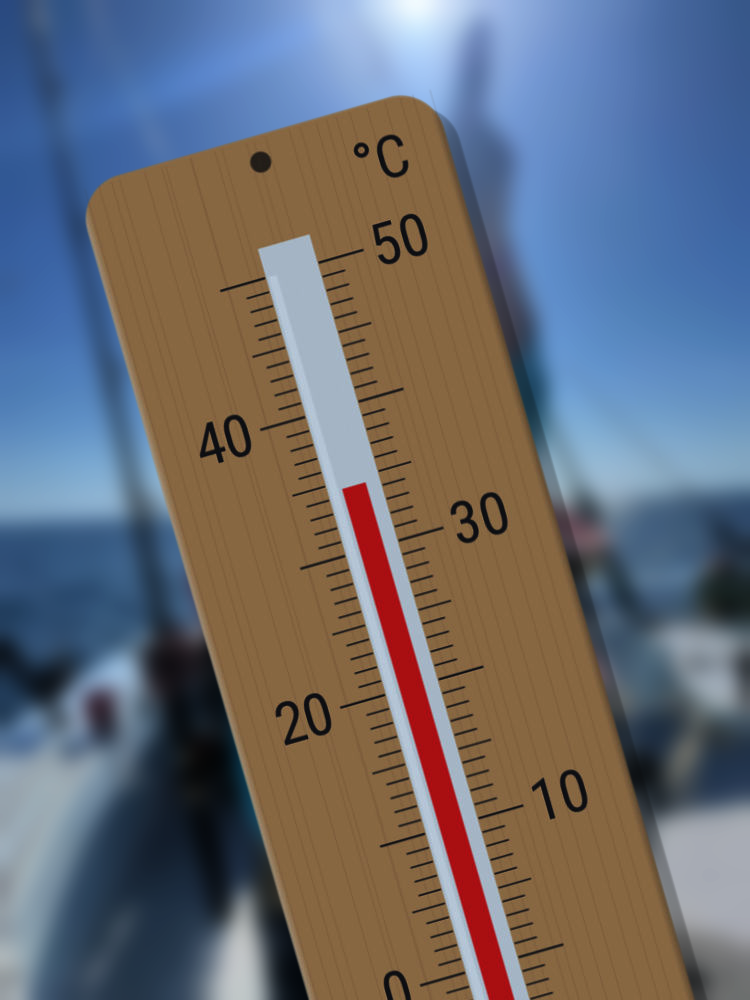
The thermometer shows 34.5 °C
